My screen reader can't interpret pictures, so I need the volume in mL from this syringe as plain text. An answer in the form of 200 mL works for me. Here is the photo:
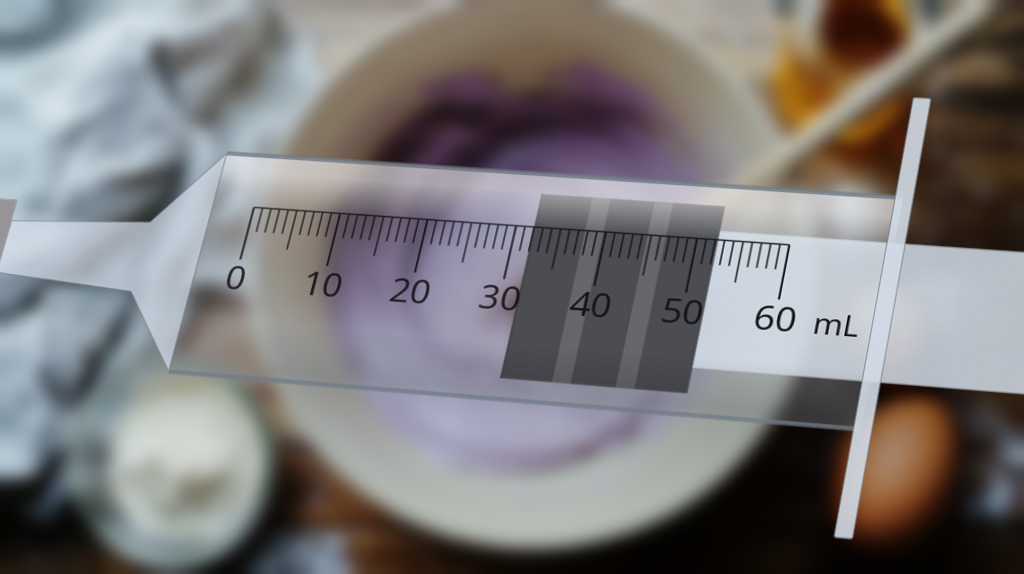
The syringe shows 32 mL
